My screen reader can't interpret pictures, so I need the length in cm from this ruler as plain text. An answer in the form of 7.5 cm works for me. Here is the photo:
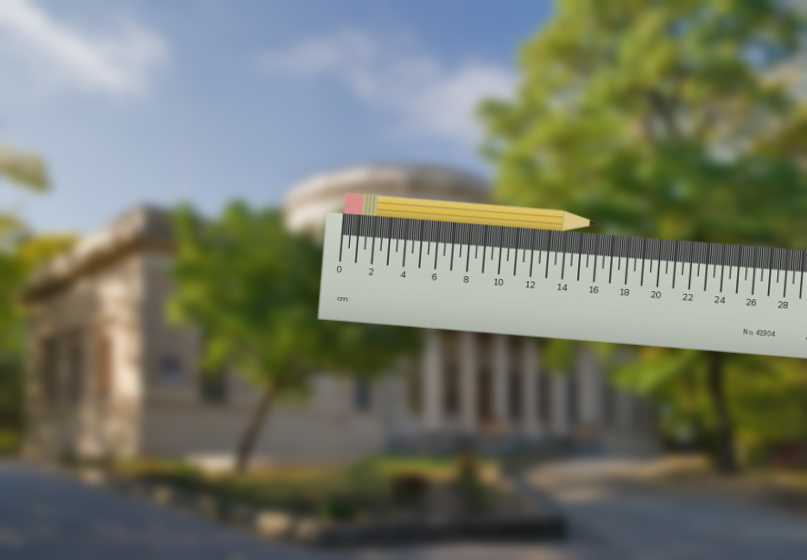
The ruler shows 16 cm
